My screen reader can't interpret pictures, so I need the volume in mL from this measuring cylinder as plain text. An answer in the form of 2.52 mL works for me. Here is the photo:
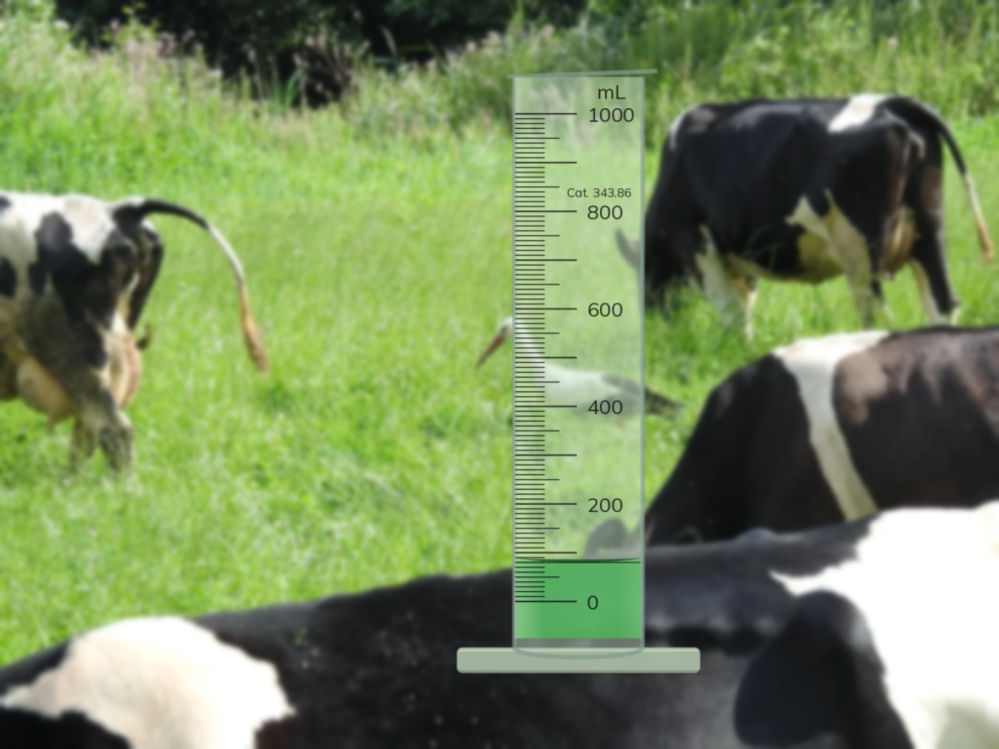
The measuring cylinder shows 80 mL
